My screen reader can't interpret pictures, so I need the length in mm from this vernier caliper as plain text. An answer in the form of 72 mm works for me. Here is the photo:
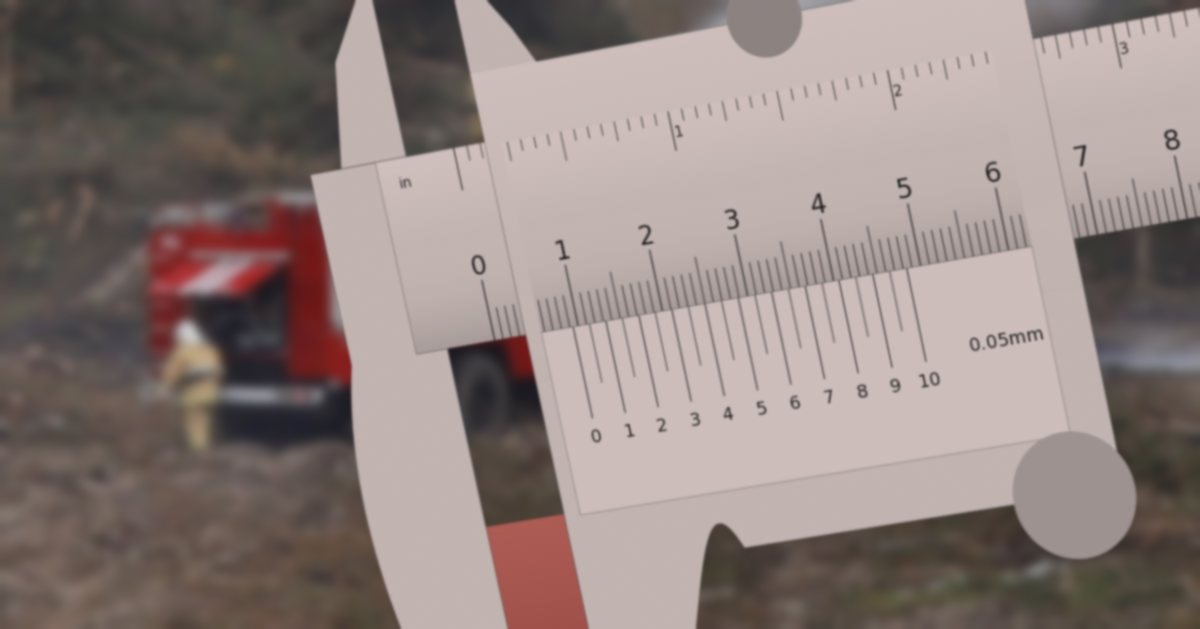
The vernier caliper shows 9.4 mm
